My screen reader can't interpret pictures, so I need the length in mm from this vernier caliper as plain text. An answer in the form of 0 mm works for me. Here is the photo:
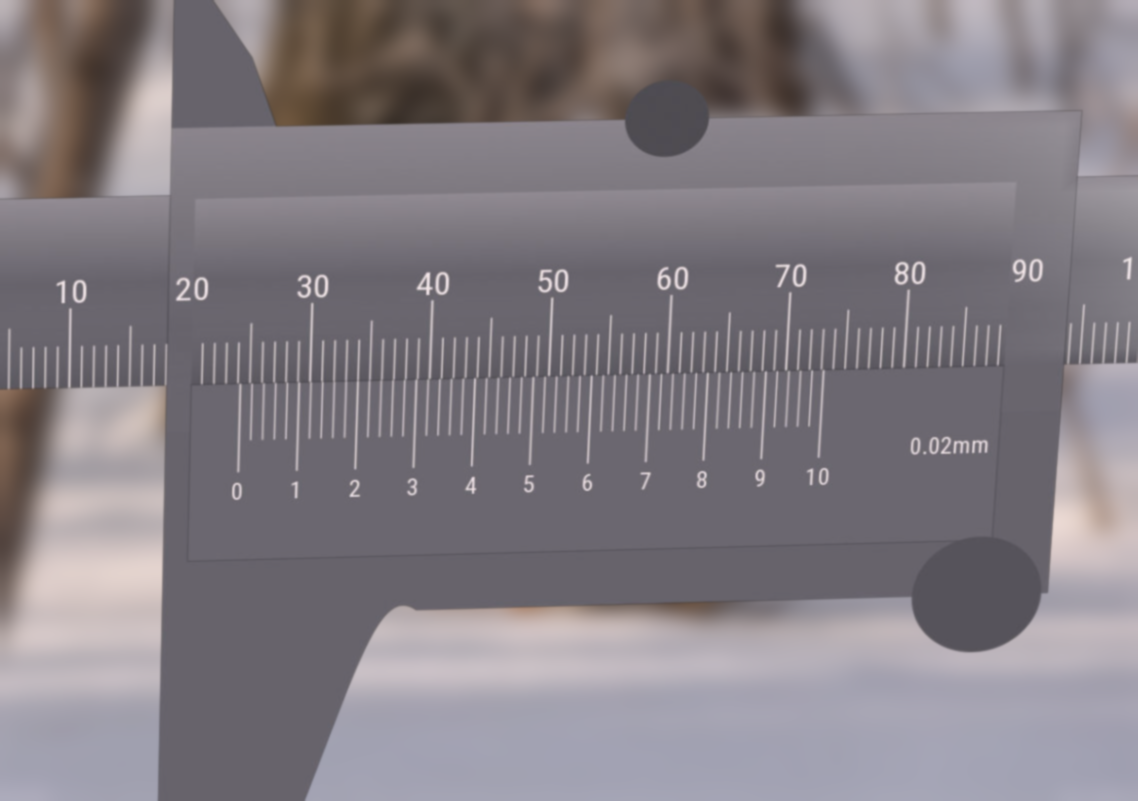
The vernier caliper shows 24.2 mm
